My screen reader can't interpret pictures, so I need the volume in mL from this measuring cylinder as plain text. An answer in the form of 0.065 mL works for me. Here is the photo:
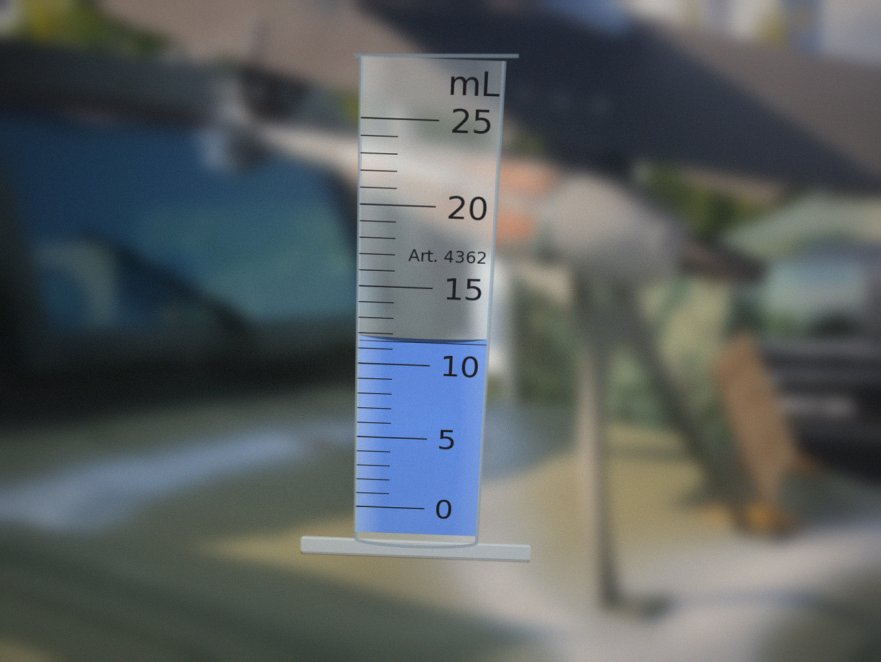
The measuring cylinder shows 11.5 mL
